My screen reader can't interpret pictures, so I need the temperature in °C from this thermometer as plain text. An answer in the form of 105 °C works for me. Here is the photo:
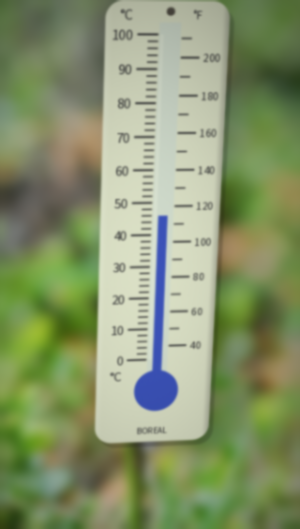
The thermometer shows 46 °C
